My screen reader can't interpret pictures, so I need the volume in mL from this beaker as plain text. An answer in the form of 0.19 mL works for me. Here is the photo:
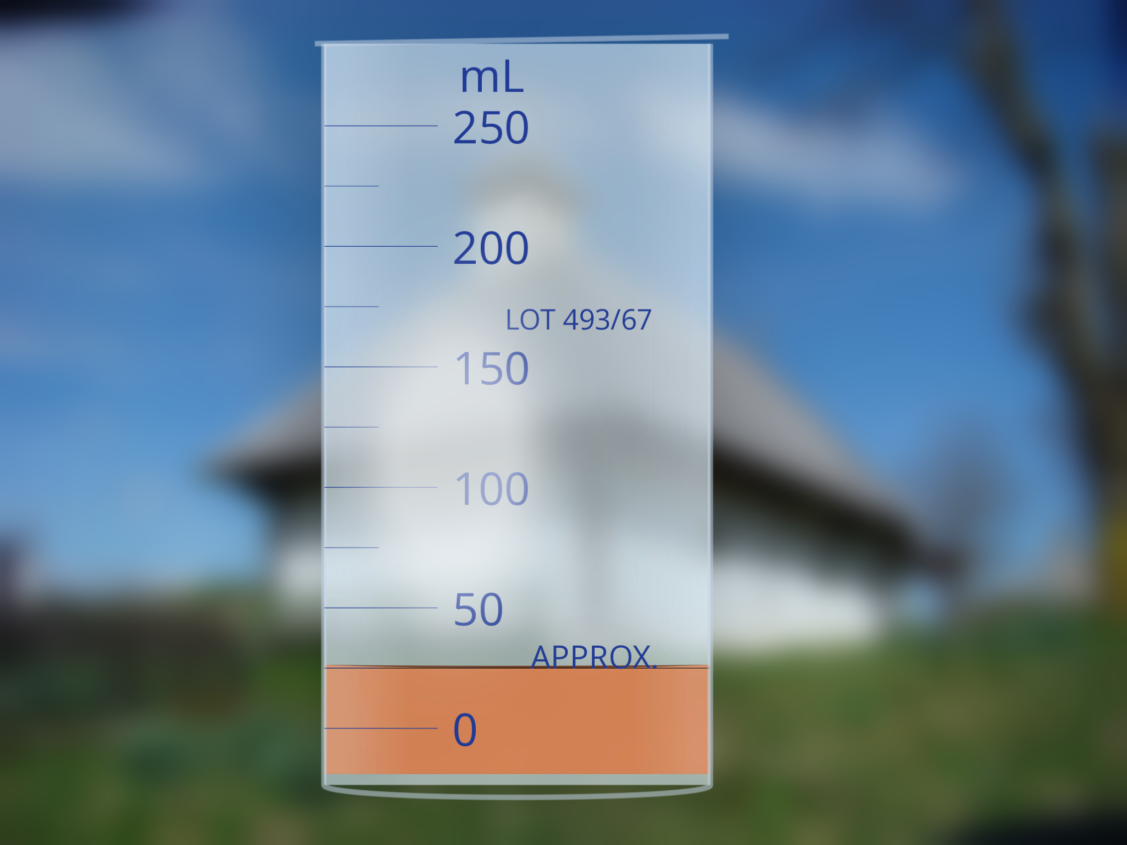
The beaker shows 25 mL
